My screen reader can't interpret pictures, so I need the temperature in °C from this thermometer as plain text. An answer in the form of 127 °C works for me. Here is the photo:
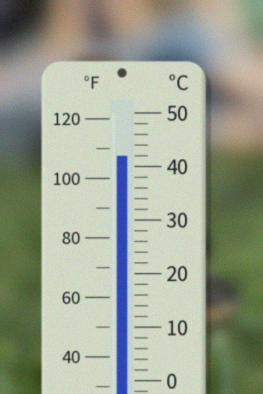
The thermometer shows 42 °C
